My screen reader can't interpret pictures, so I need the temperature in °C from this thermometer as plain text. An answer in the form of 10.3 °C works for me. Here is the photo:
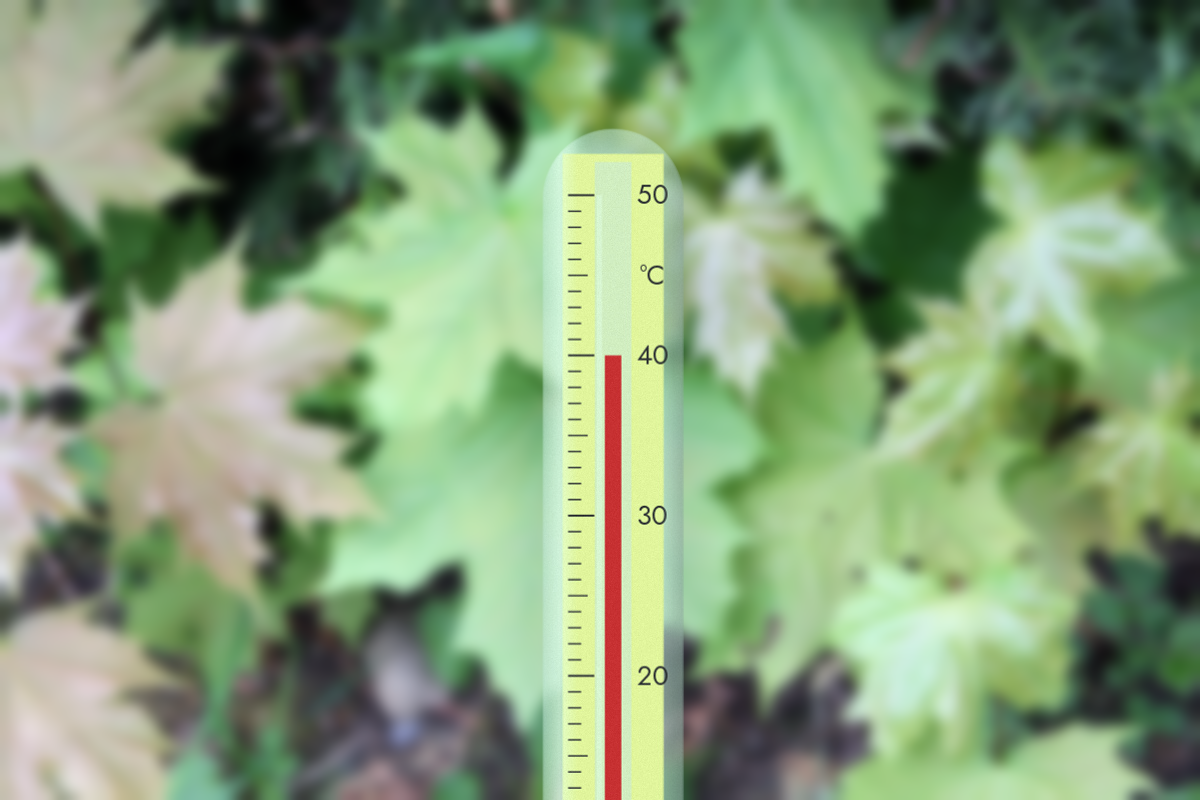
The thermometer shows 40 °C
